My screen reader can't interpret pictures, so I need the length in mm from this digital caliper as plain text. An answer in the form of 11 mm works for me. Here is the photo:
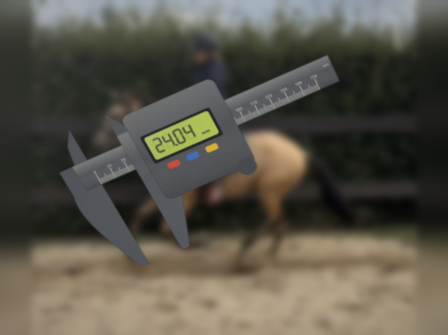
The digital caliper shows 24.04 mm
